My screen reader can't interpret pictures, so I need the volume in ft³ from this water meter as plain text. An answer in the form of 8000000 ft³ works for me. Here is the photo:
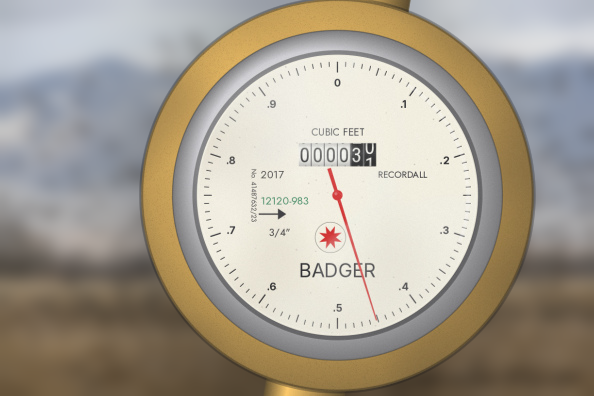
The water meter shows 30.45 ft³
